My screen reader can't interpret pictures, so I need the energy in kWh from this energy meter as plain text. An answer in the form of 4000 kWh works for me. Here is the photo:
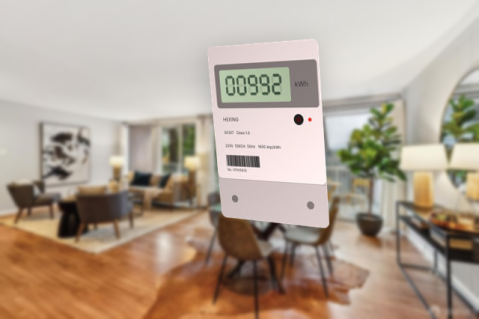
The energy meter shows 992 kWh
